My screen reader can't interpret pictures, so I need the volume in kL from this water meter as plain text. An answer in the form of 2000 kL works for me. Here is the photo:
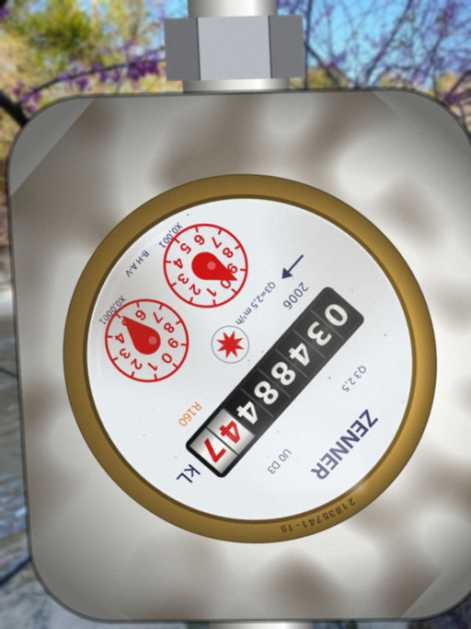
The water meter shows 34884.4695 kL
